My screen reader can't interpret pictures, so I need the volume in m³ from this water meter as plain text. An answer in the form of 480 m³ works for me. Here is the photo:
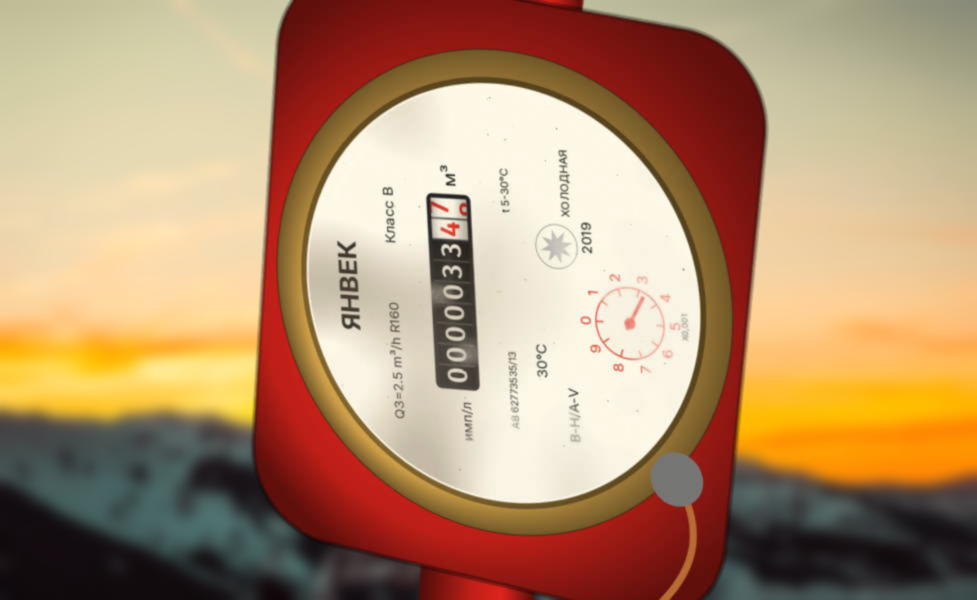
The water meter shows 33.473 m³
